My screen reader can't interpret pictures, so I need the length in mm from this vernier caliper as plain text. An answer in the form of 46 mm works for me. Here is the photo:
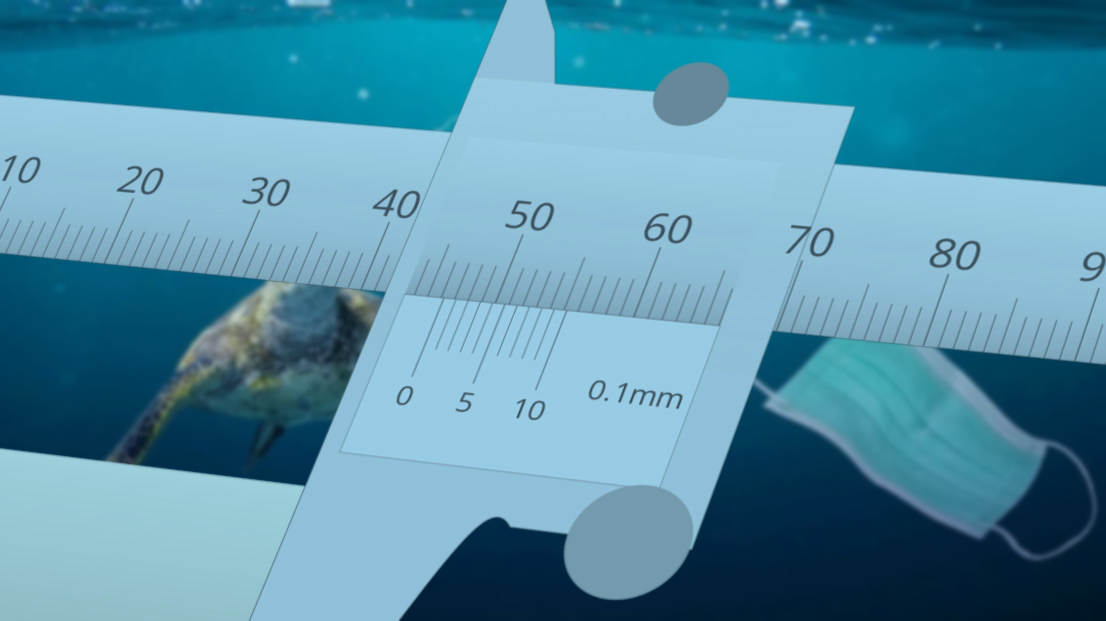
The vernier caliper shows 46.2 mm
